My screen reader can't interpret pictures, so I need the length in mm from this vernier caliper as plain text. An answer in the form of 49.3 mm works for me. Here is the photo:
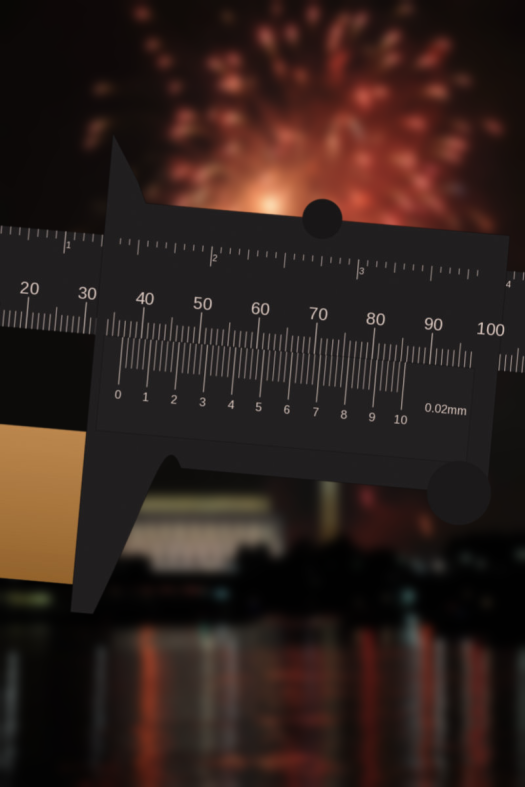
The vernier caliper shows 36.8 mm
